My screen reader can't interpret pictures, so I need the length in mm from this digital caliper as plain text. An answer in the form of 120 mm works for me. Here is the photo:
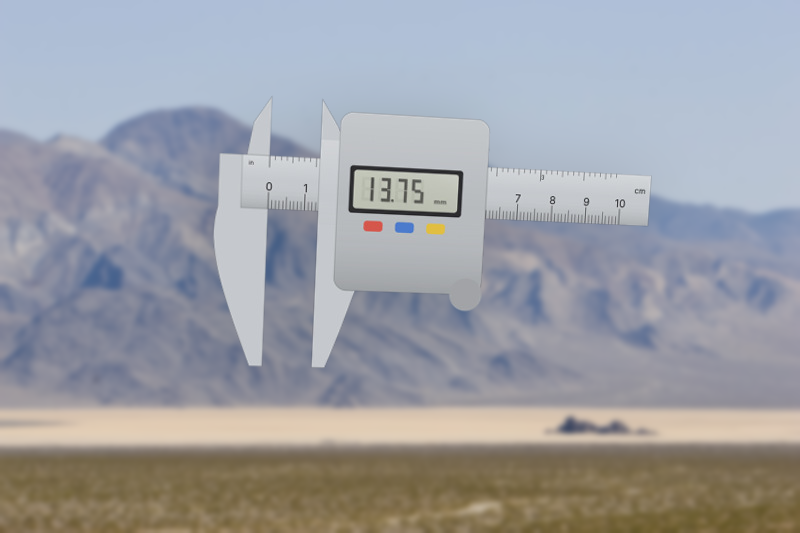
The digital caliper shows 13.75 mm
